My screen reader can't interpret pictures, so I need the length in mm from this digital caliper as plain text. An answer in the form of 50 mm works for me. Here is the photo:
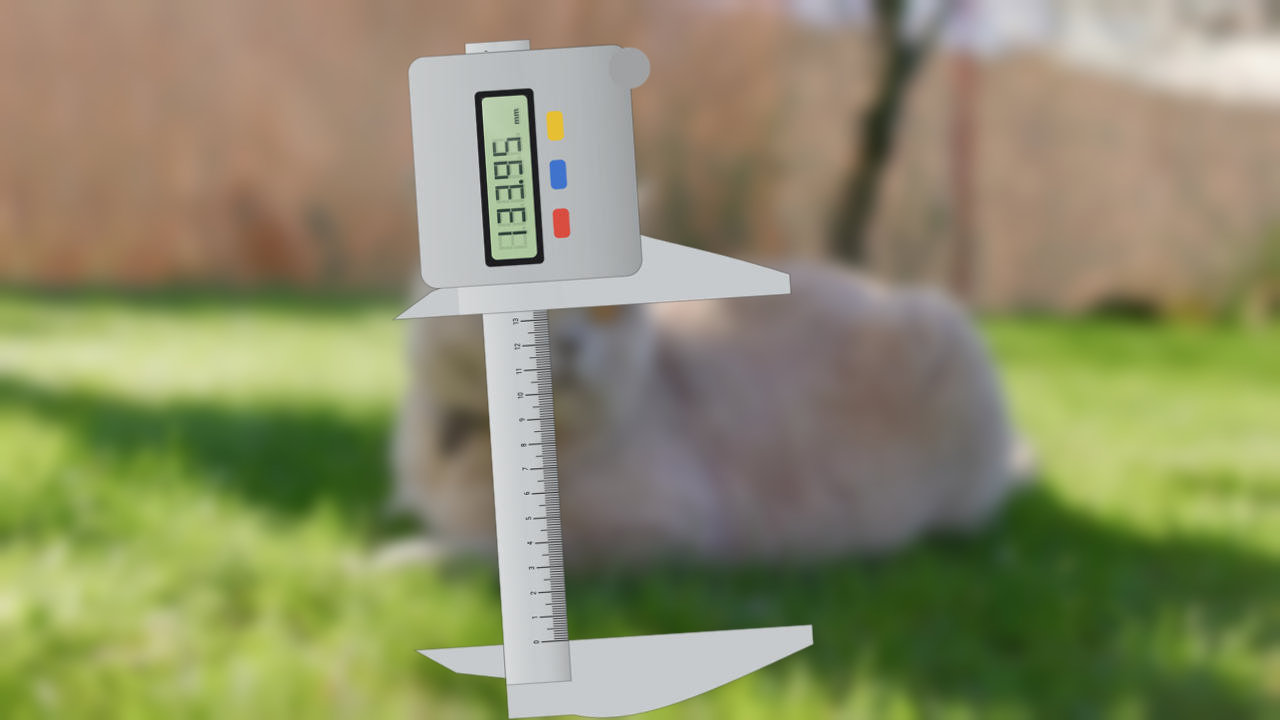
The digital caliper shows 133.95 mm
